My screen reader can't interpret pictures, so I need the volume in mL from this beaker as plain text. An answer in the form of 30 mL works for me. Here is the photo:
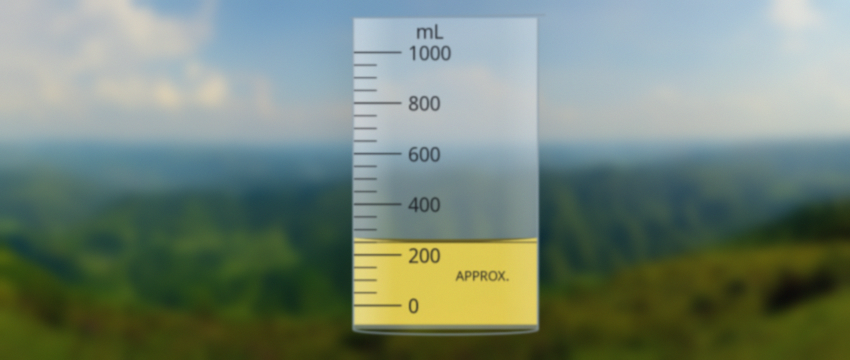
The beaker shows 250 mL
